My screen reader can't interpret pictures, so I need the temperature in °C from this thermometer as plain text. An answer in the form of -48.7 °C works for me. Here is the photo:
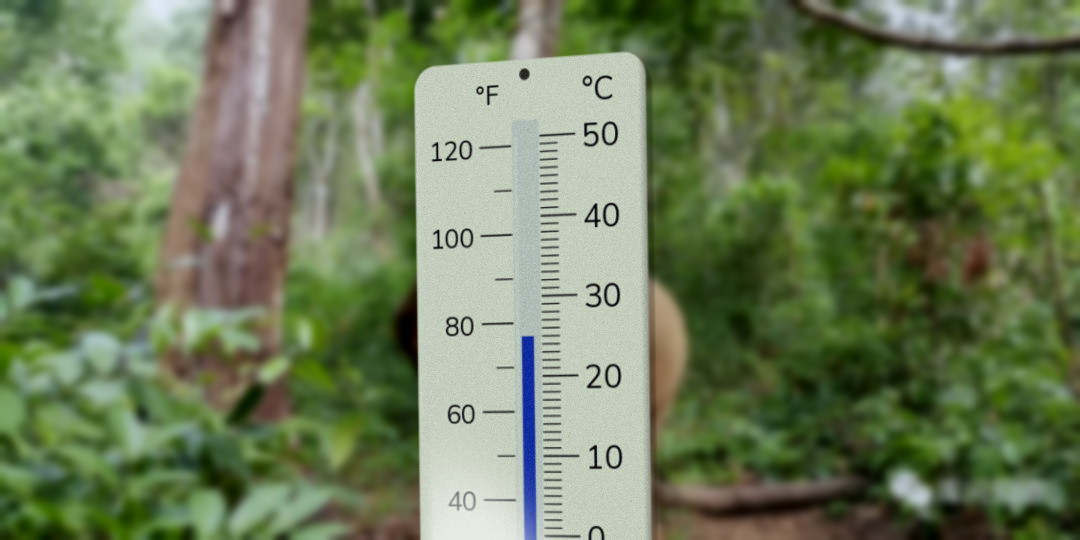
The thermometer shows 25 °C
